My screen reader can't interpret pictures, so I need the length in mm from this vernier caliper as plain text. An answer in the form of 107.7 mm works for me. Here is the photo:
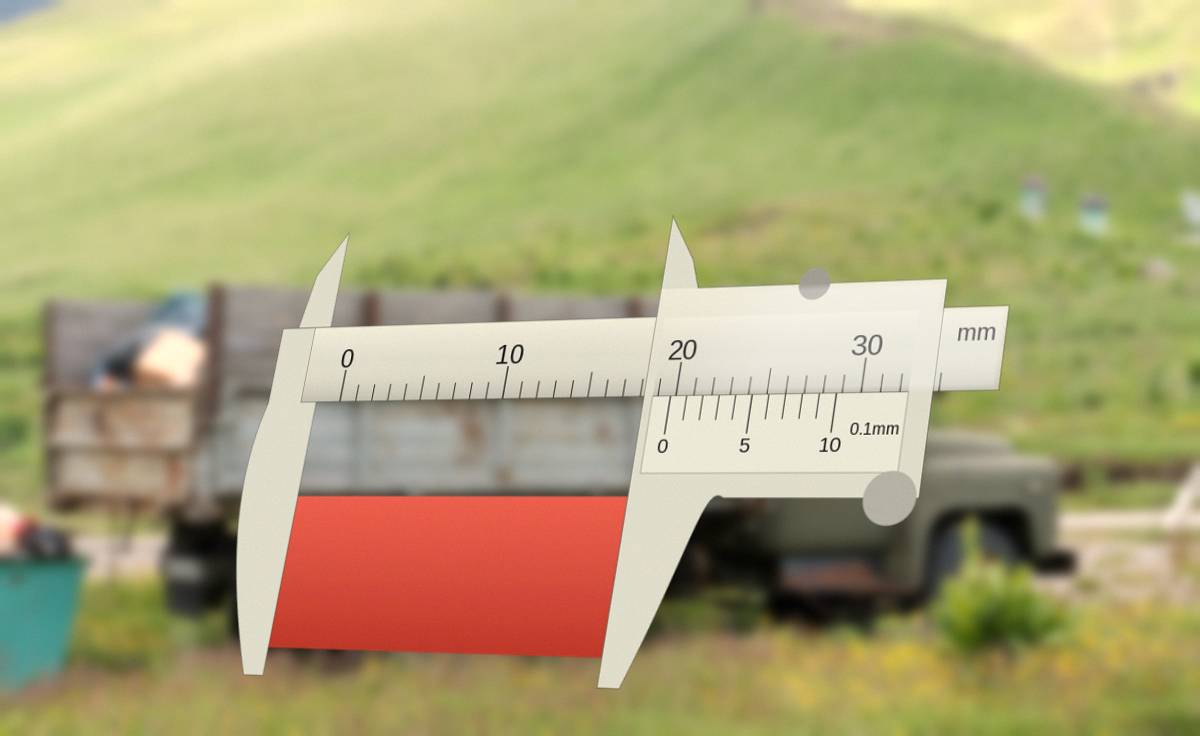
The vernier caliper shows 19.7 mm
